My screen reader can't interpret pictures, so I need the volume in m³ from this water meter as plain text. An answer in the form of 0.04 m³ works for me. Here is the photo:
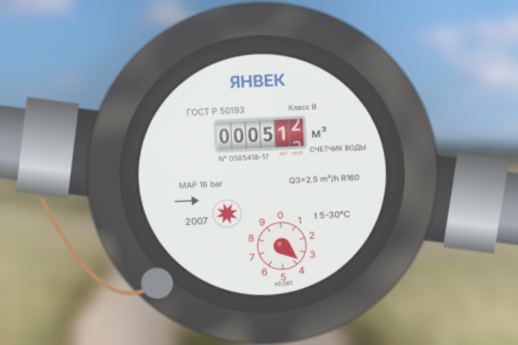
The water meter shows 5.123 m³
